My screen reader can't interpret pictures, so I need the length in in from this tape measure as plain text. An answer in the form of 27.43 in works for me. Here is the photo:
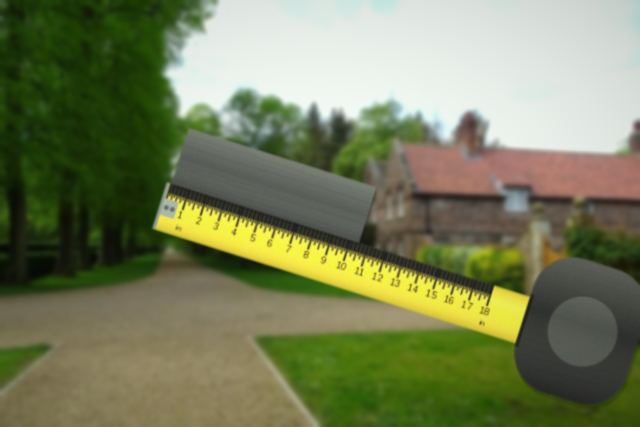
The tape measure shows 10.5 in
